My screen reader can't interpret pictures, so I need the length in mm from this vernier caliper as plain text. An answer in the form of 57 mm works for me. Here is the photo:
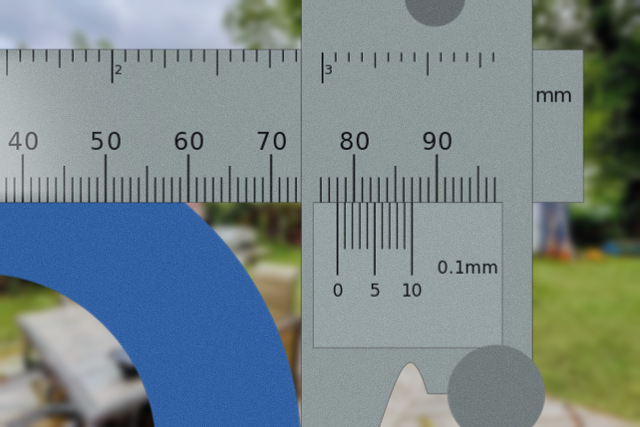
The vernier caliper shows 78.0 mm
